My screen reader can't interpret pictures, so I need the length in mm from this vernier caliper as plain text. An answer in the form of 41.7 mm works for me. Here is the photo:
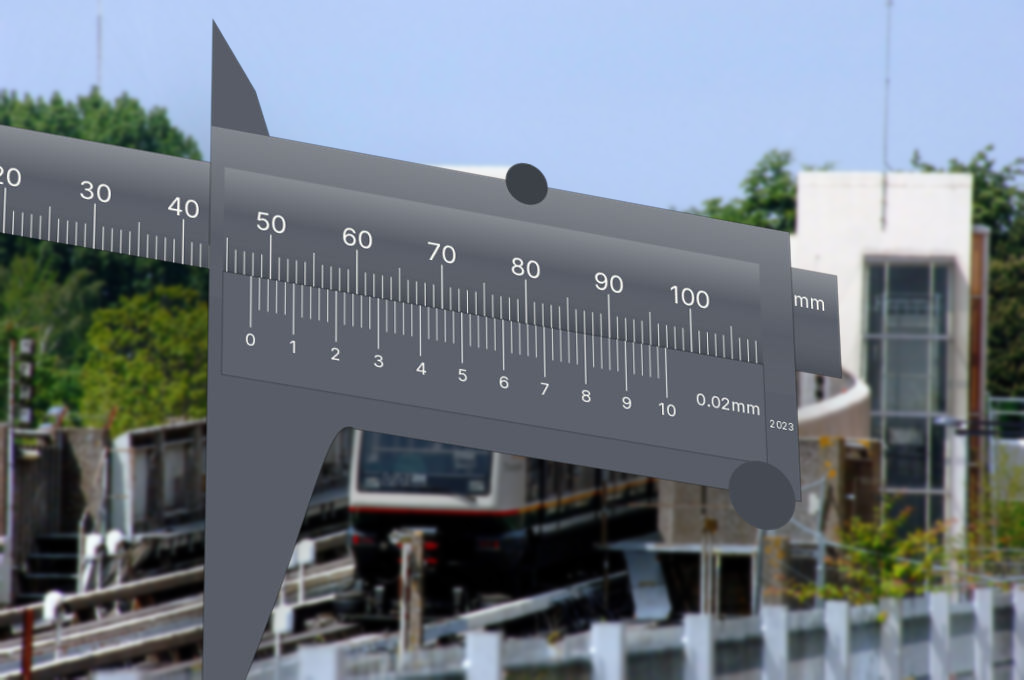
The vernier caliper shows 47.8 mm
